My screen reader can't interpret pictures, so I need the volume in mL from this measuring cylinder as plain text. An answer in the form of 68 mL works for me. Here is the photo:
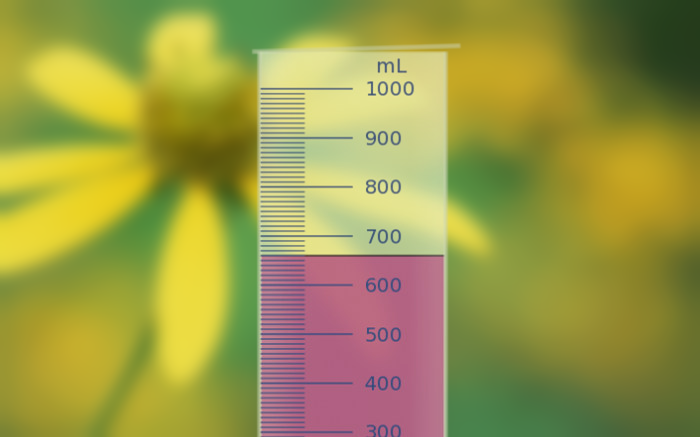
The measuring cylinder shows 660 mL
